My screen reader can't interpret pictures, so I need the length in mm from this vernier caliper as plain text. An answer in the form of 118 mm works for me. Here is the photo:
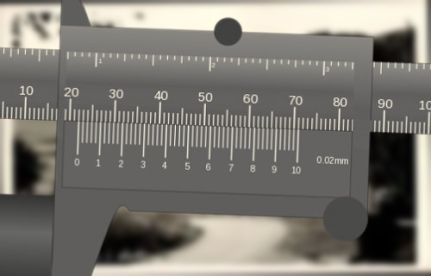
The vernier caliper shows 22.0 mm
